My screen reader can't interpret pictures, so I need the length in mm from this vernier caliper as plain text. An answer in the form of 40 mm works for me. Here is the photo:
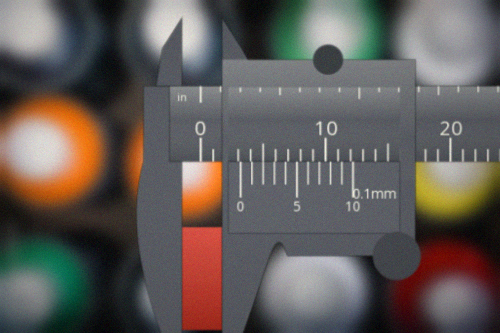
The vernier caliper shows 3.2 mm
